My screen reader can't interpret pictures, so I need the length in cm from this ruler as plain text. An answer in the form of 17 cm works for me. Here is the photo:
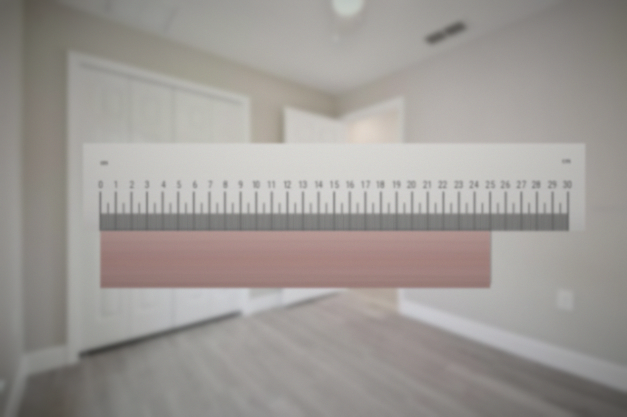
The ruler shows 25 cm
